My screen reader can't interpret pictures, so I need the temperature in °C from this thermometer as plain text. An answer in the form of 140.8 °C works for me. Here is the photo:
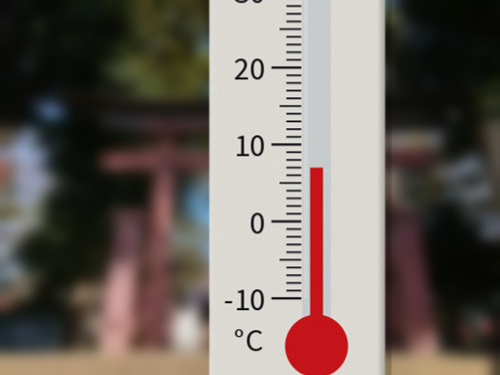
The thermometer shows 7 °C
